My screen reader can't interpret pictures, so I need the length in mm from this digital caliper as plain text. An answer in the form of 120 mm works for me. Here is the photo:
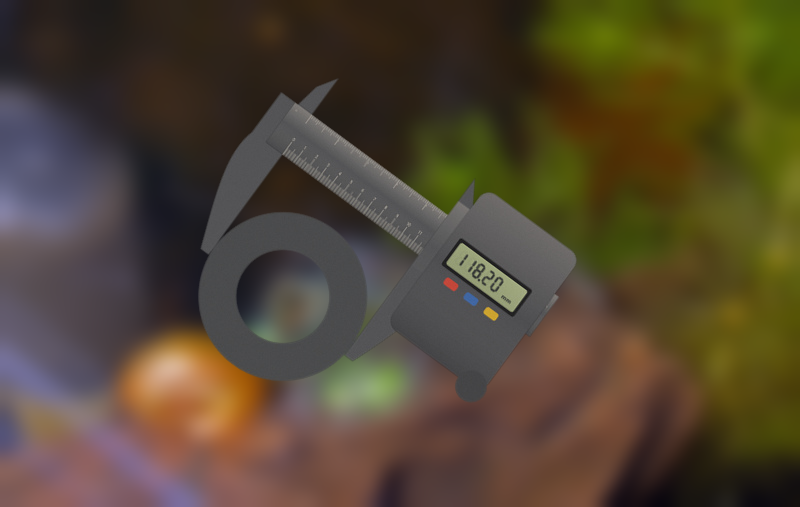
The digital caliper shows 118.20 mm
